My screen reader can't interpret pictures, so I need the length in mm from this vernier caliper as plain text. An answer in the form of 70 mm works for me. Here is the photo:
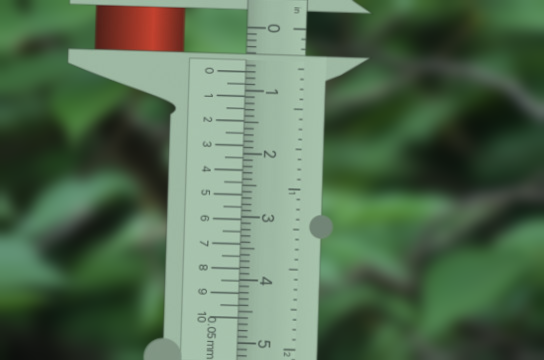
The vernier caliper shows 7.0 mm
